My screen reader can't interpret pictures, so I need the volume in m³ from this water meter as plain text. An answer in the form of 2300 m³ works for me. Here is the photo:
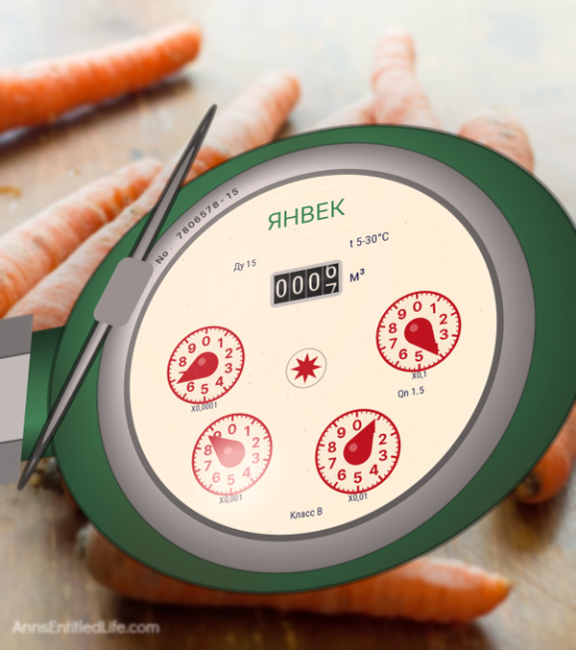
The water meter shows 6.4086 m³
